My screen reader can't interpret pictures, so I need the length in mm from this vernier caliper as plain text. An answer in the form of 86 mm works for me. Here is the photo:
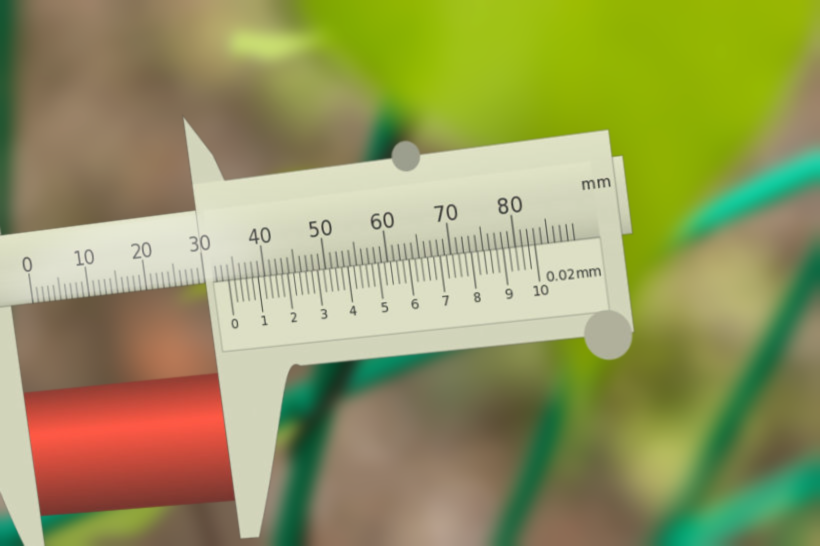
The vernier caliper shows 34.0 mm
